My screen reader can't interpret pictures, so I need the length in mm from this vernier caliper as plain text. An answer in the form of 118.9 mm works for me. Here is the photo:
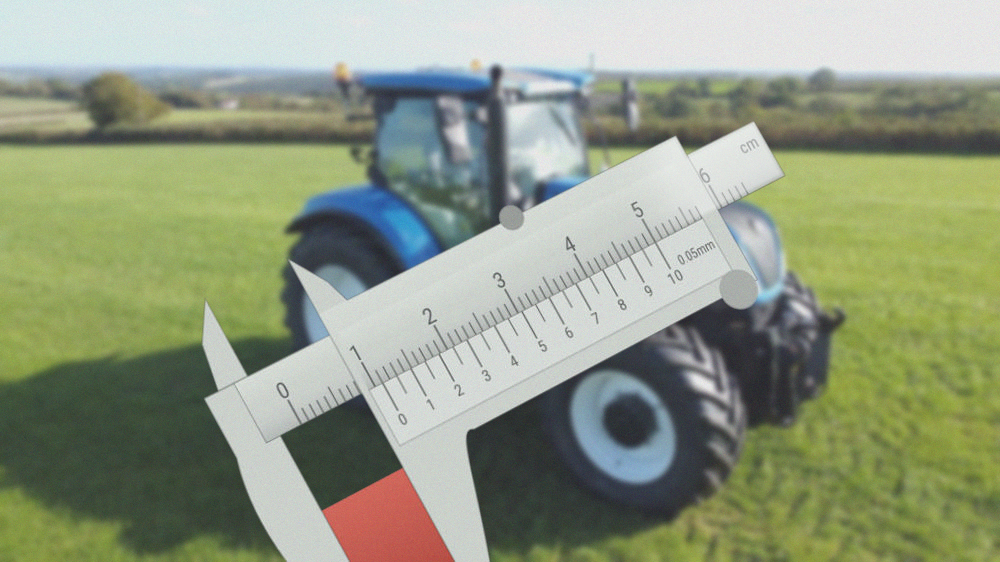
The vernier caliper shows 11.0 mm
